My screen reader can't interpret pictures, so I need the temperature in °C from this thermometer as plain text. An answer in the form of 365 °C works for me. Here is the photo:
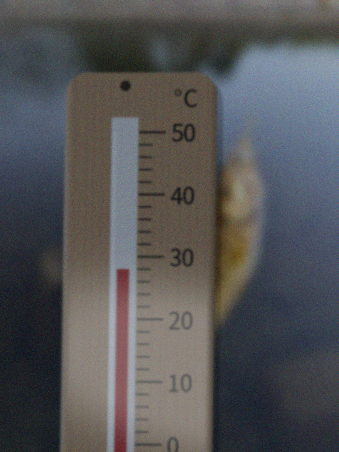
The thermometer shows 28 °C
